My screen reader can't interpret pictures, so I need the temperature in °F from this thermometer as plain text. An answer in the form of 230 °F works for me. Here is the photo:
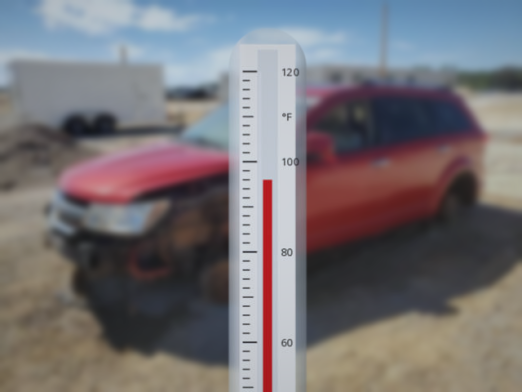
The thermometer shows 96 °F
